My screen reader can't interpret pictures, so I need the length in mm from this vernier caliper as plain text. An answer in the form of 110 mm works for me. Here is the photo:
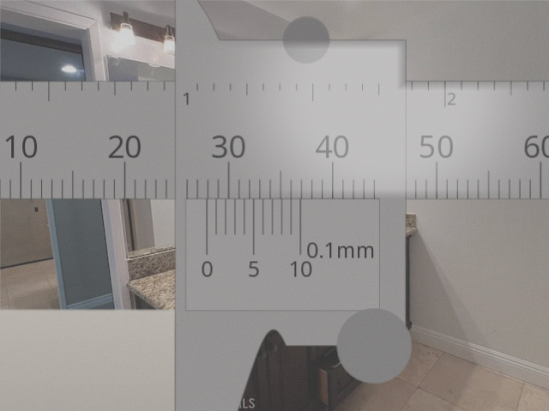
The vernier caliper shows 27.9 mm
